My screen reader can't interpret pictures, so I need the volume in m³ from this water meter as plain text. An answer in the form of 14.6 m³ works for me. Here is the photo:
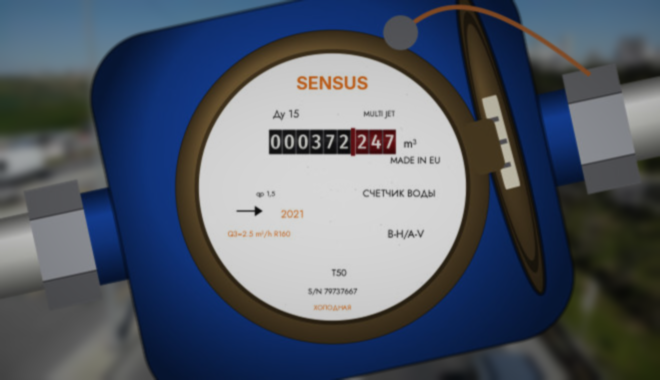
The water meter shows 372.247 m³
